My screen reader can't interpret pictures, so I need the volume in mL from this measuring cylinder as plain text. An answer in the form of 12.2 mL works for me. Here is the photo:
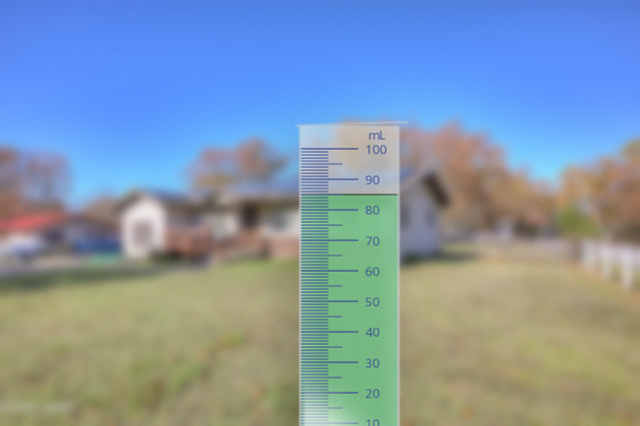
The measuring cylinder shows 85 mL
